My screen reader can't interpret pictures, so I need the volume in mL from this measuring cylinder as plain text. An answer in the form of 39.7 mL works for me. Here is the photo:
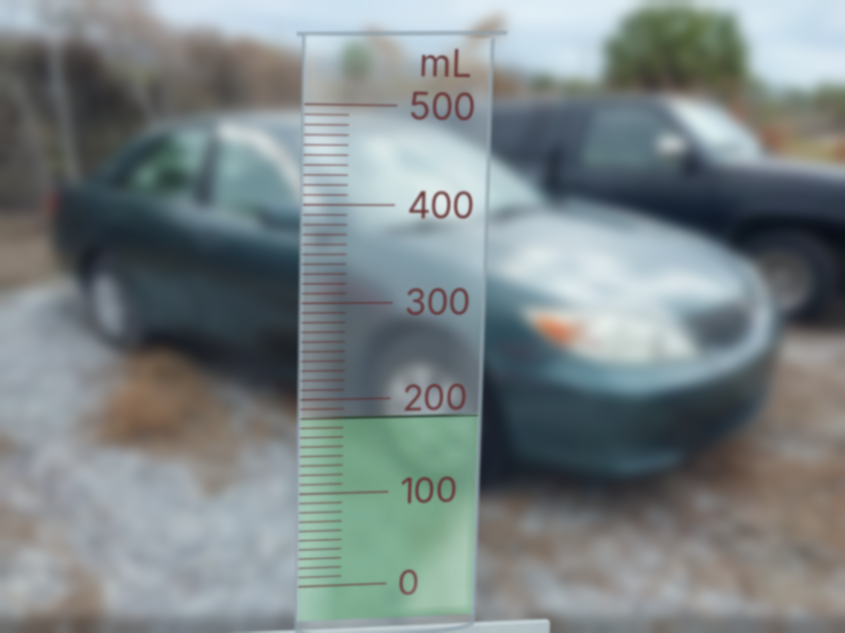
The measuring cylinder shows 180 mL
